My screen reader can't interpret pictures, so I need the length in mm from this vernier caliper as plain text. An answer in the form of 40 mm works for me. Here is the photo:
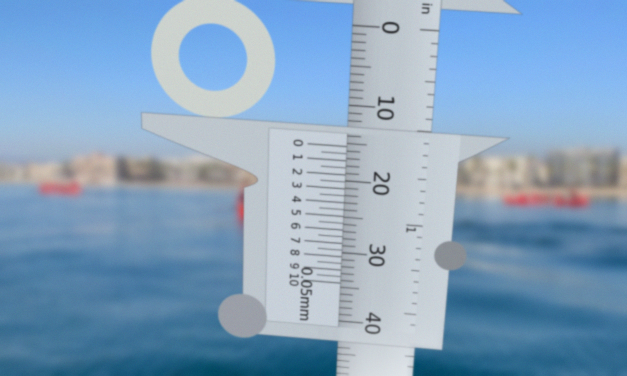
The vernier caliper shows 15.4 mm
